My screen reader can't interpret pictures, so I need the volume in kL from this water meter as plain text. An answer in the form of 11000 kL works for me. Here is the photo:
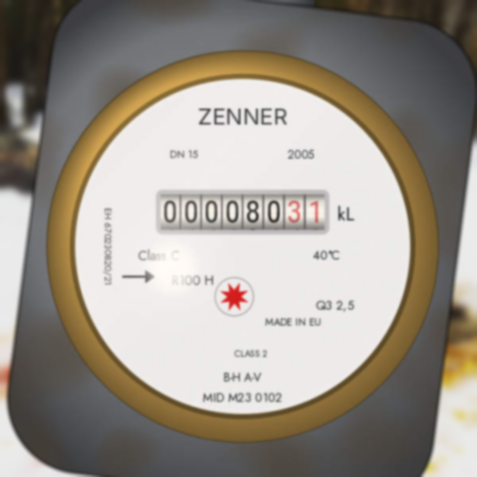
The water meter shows 80.31 kL
